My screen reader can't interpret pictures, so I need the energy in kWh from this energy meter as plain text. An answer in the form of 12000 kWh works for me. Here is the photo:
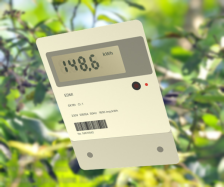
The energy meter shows 148.6 kWh
